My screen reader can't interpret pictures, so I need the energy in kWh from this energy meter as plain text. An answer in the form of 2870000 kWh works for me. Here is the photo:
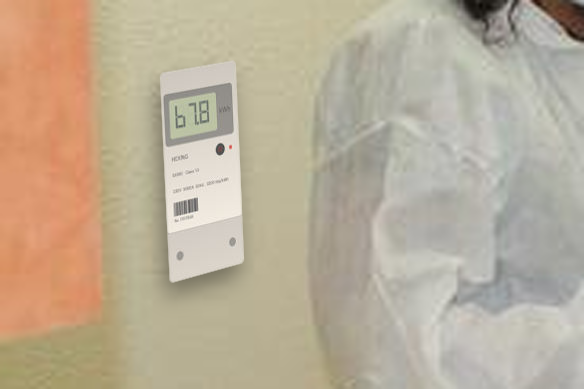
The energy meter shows 67.8 kWh
